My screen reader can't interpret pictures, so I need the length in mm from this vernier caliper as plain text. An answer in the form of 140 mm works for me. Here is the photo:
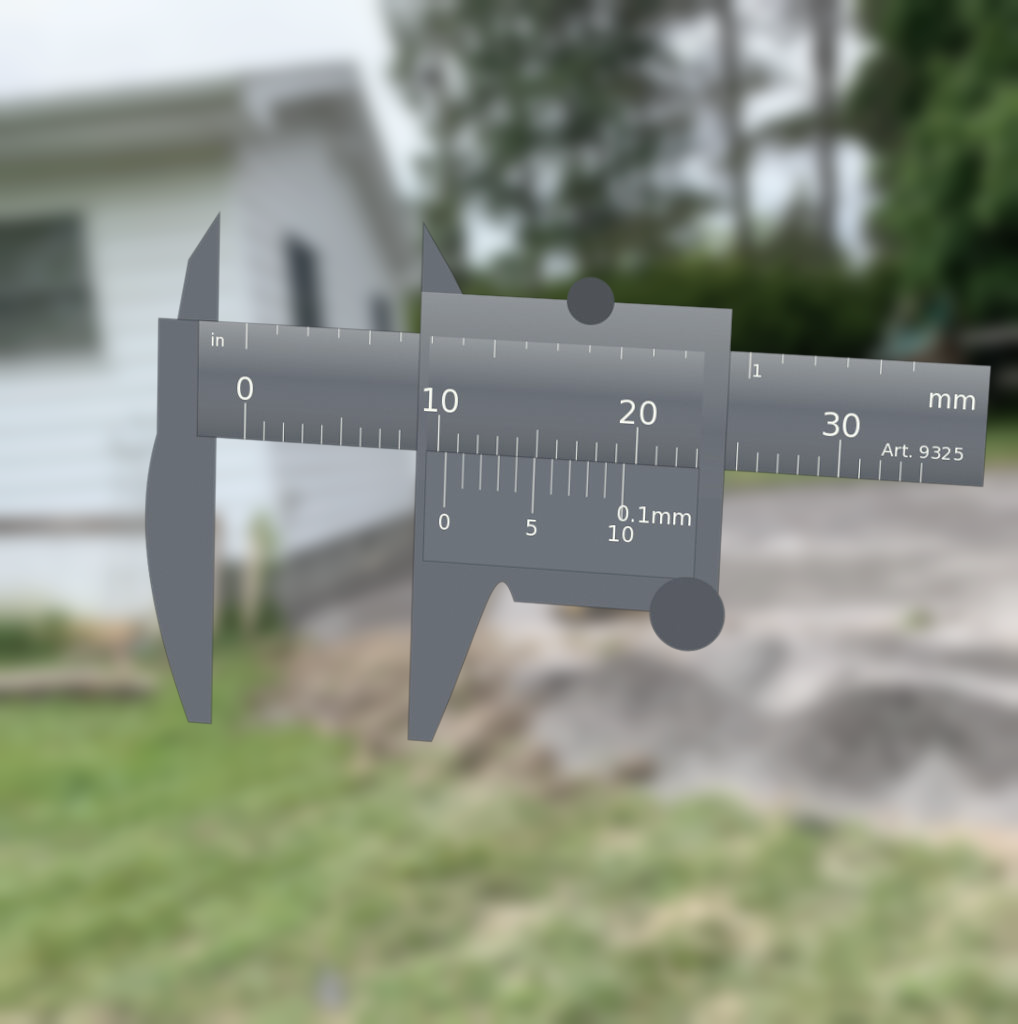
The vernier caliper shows 10.4 mm
